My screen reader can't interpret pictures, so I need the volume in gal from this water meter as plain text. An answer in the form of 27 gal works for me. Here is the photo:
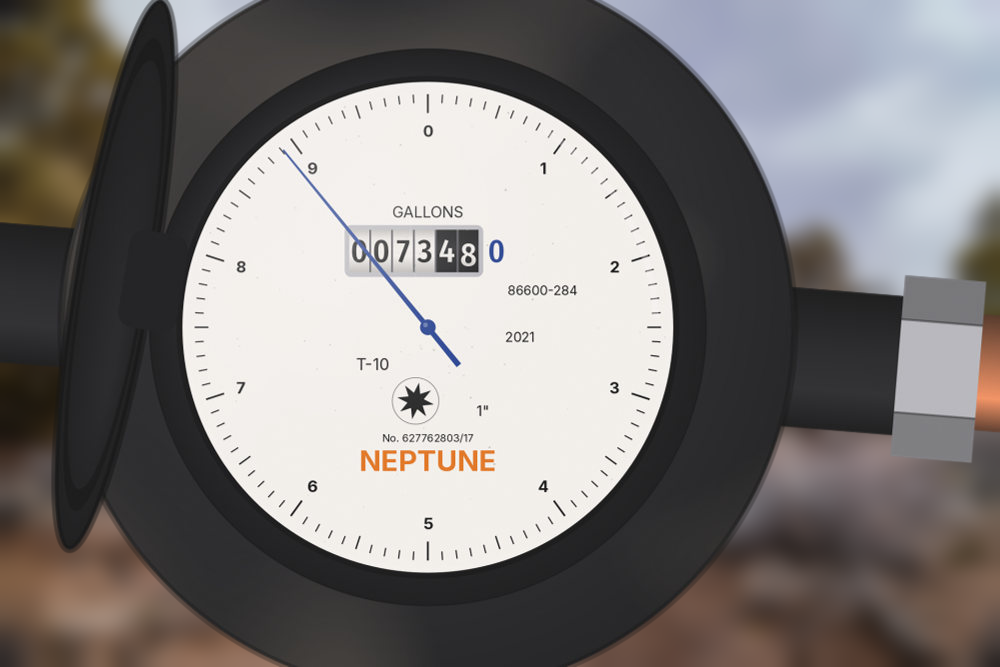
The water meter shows 73478.9 gal
